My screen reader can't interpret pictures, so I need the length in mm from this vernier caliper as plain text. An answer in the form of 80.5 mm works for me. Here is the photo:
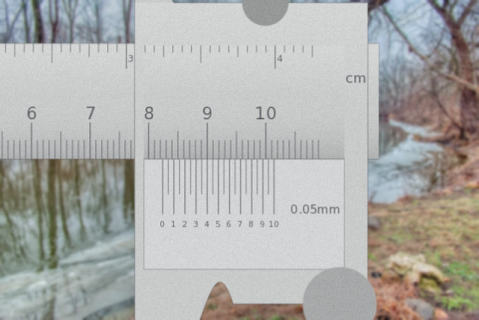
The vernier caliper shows 82.4 mm
